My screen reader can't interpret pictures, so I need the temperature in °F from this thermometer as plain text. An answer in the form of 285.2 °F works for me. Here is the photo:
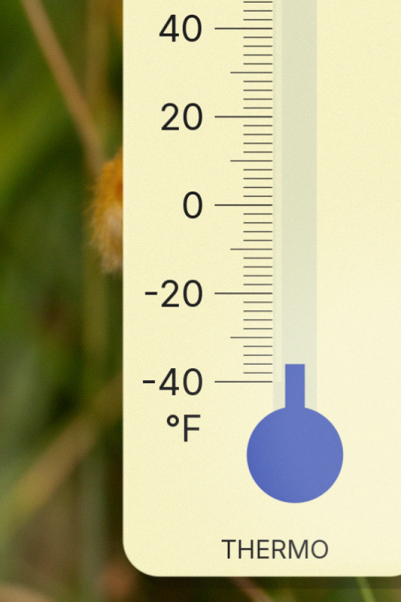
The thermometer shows -36 °F
